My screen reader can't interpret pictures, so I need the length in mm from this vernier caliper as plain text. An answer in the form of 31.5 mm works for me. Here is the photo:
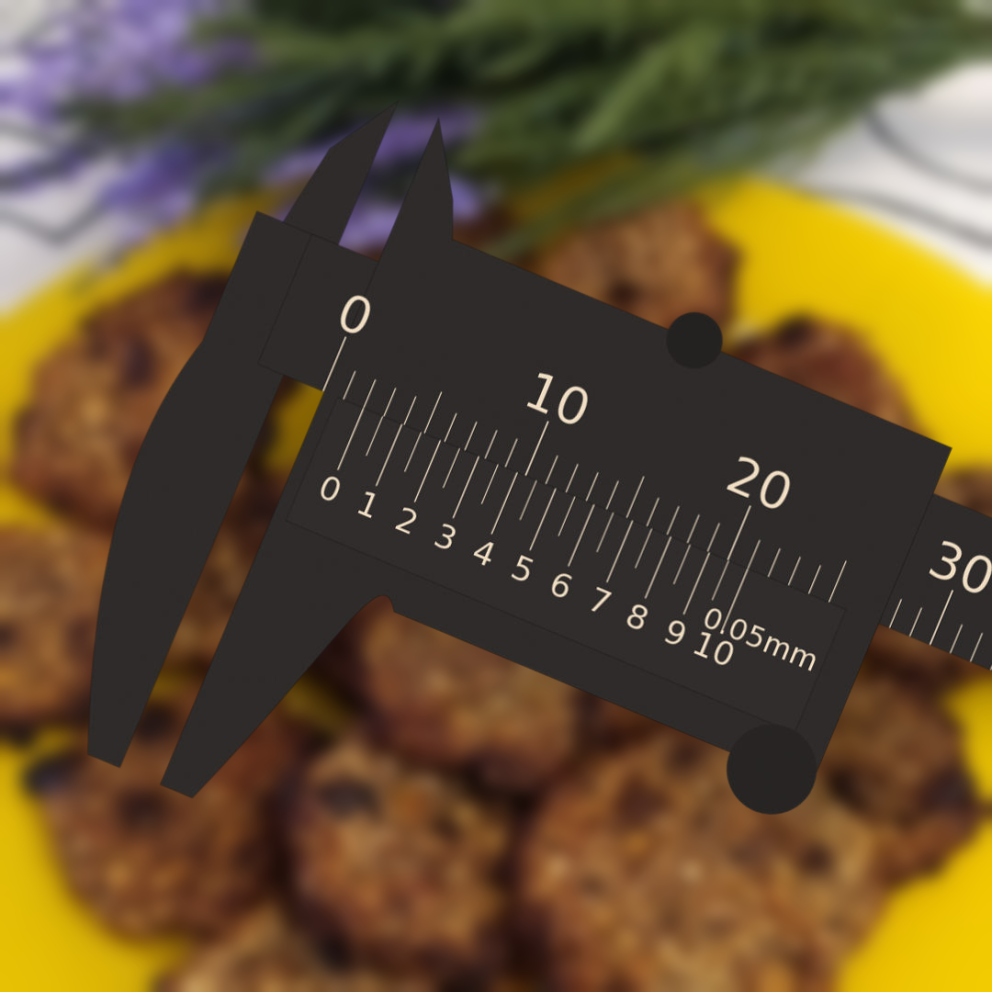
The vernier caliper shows 2.00 mm
